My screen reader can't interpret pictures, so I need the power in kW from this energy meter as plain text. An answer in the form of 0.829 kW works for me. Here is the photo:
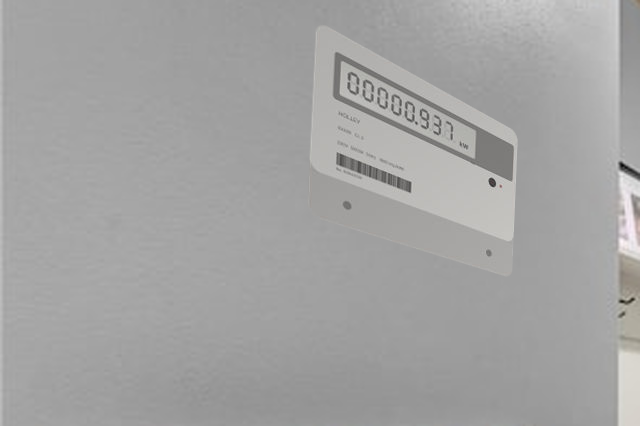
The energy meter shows 0.937 kW
